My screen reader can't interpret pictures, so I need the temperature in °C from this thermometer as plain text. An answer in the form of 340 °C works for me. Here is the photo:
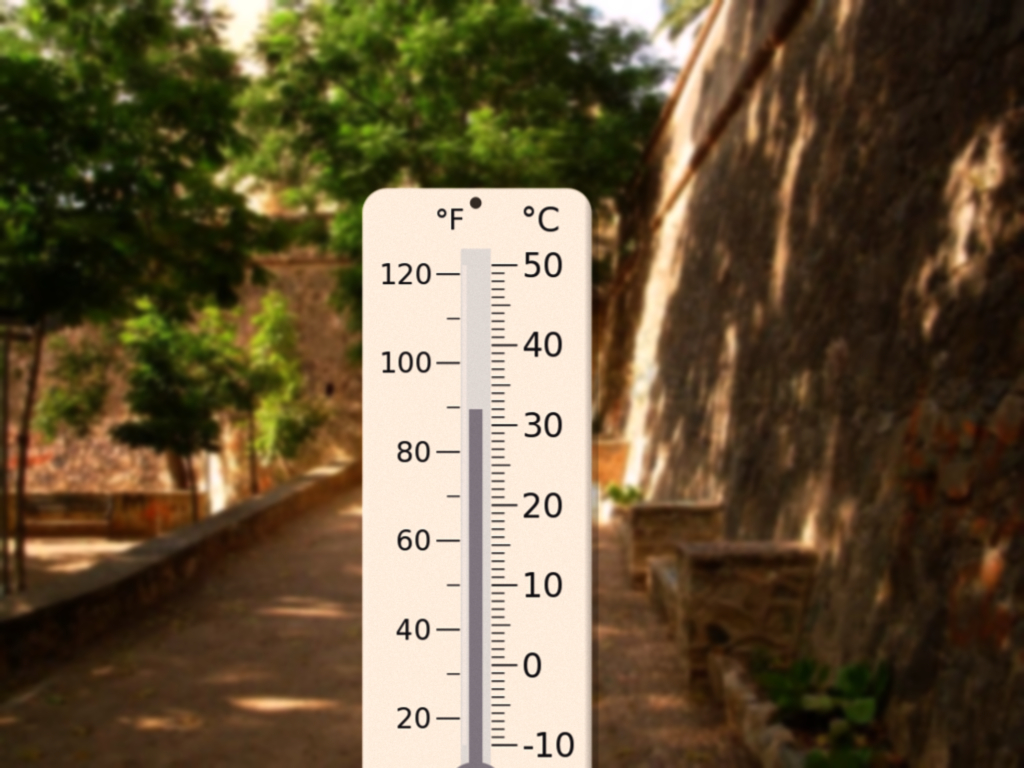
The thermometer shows 32 °C
